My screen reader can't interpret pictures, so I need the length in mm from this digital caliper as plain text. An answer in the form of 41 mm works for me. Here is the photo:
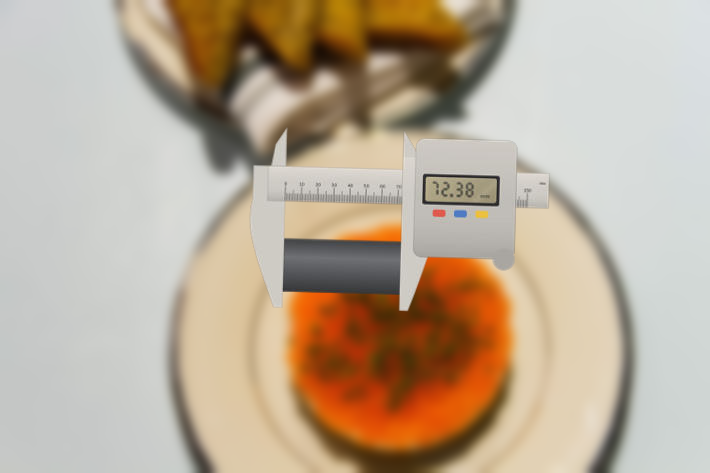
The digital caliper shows 72.38 mm
